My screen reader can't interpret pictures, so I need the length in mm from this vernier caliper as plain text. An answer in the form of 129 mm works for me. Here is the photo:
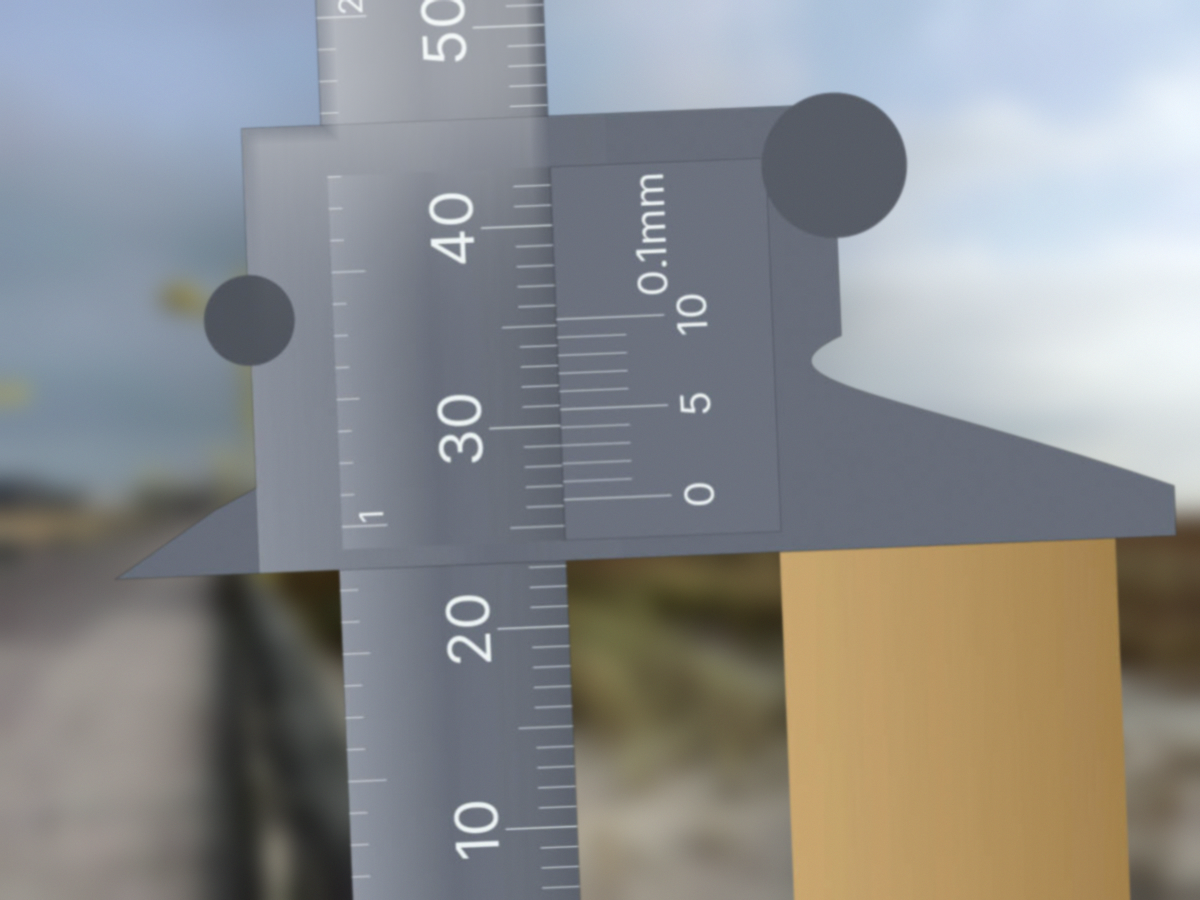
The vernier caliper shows 26.3 mm
